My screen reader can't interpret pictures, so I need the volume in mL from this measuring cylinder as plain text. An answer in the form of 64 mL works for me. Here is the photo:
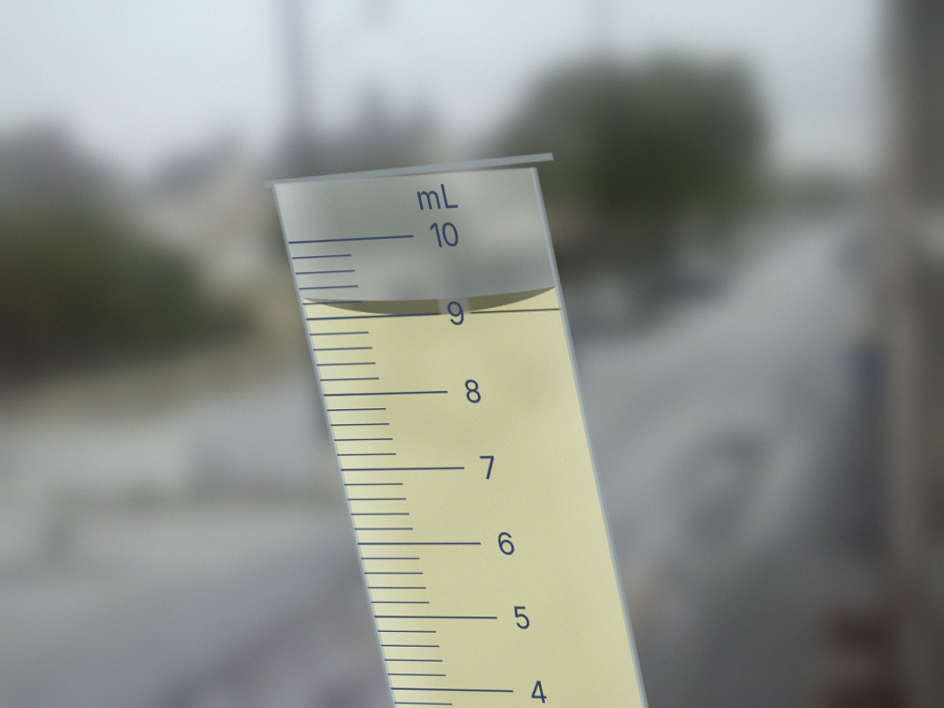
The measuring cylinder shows 9 mL
